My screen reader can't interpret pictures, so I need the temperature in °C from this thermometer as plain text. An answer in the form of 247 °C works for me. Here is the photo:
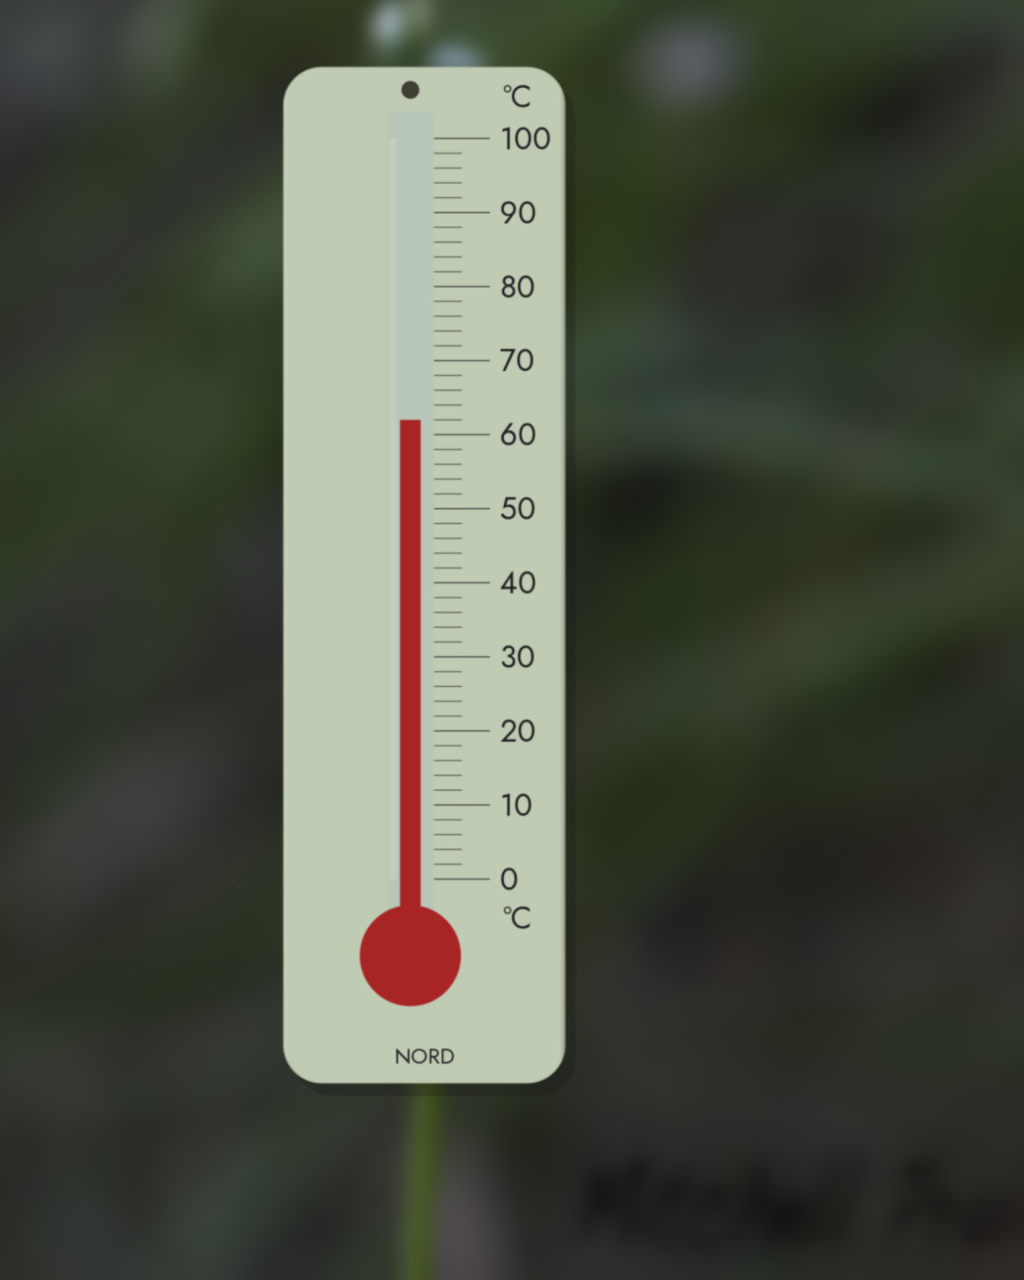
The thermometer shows 62 °C
